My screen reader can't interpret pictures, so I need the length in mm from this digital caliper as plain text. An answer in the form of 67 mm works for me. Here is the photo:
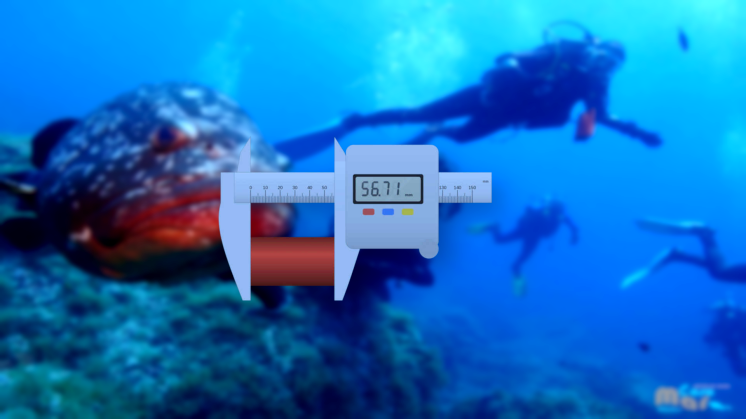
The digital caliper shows 56.71 mm
